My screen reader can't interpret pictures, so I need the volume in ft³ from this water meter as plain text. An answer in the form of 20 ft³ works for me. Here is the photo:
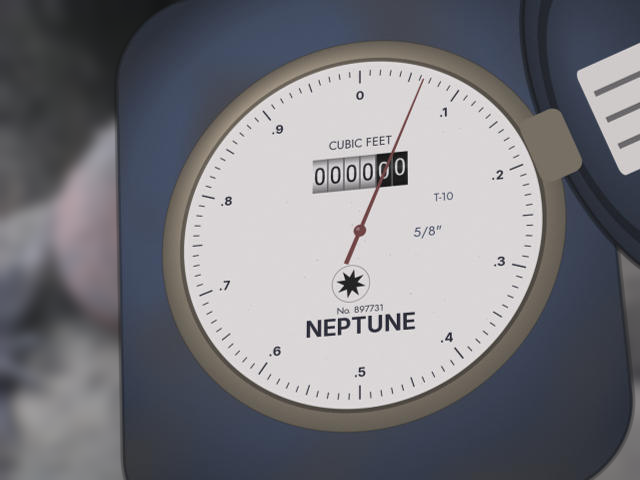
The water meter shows 0.06 ft³
